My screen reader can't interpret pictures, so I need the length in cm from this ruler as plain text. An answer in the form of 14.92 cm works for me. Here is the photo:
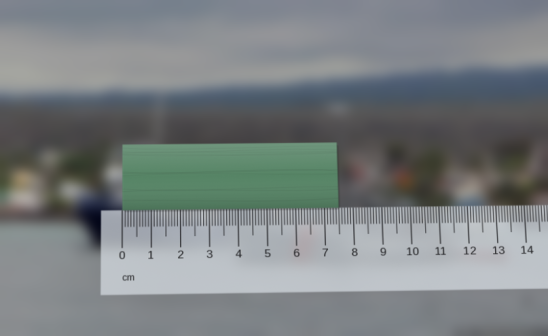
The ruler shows 7.5 cm
